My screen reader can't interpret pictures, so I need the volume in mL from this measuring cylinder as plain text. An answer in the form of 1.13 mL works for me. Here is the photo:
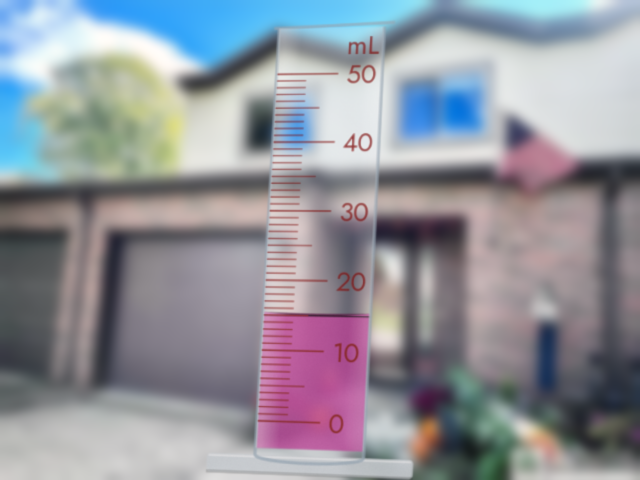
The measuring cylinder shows 15 mL
